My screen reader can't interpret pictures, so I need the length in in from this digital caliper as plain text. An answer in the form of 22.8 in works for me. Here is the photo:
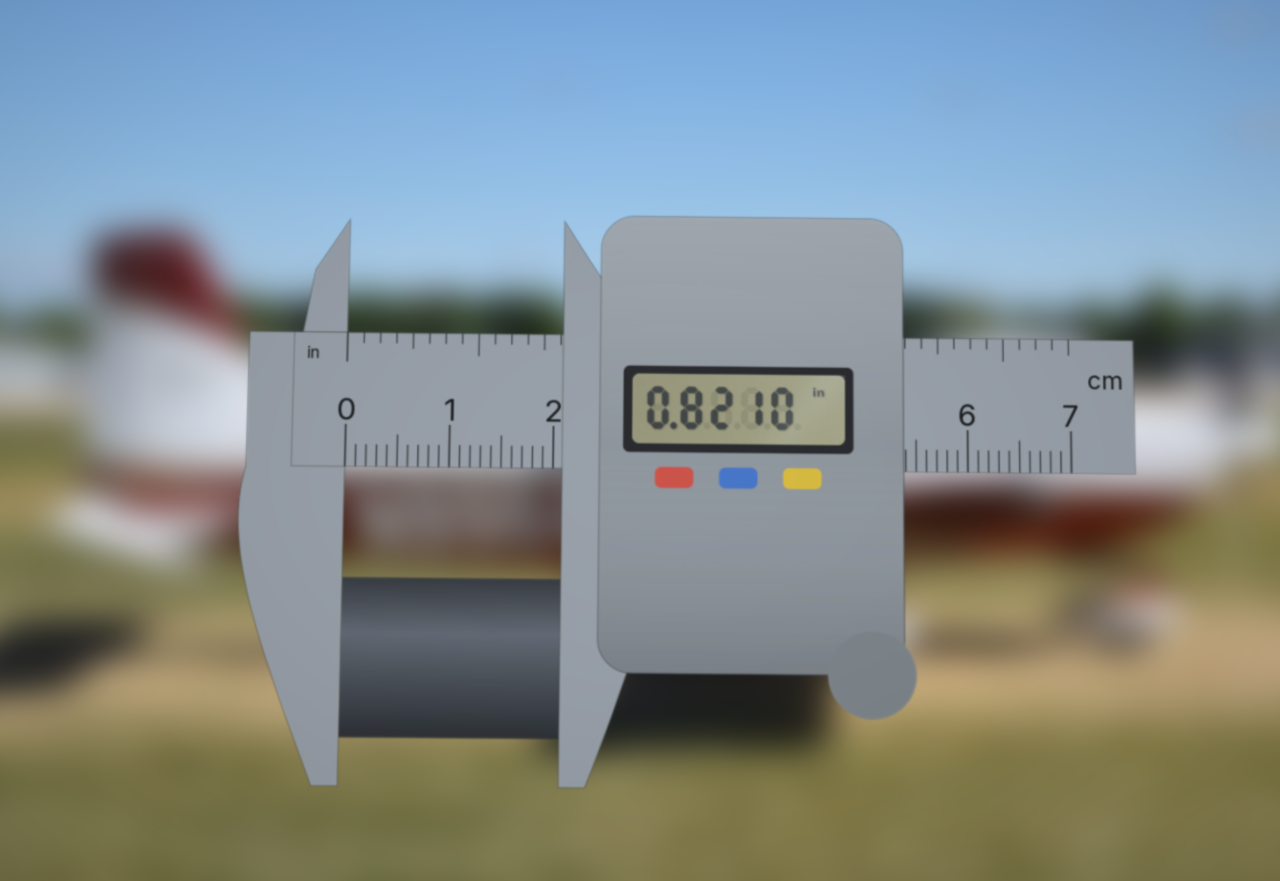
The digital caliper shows 0.8210 in
